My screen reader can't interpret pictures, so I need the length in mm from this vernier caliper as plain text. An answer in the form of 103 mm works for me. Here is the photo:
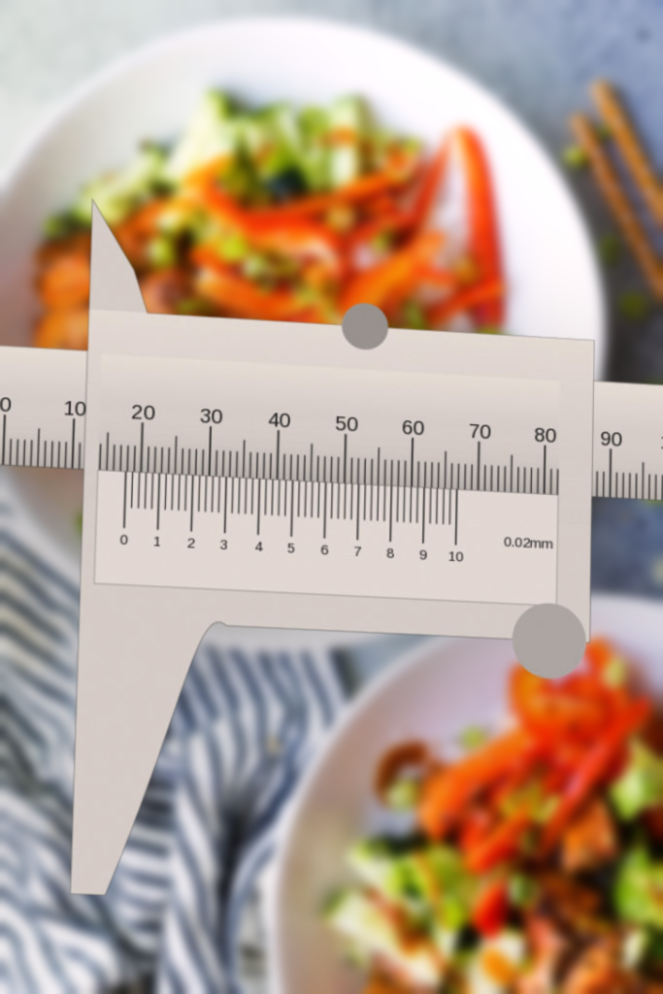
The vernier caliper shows 17.8 mm
